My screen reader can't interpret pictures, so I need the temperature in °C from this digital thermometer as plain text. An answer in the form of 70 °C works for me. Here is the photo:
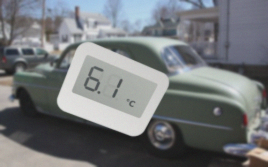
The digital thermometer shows 6.1 °C
